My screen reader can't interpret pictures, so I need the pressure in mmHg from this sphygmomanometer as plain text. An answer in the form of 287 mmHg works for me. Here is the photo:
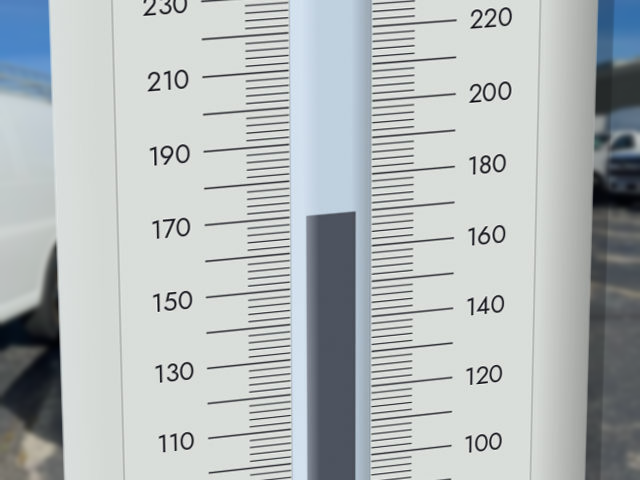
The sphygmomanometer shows 170 mmHg
